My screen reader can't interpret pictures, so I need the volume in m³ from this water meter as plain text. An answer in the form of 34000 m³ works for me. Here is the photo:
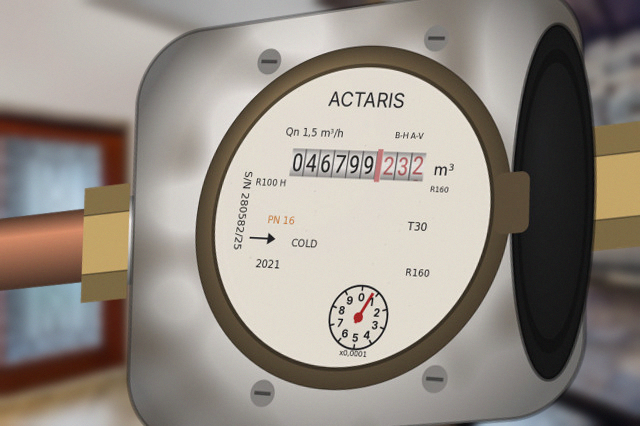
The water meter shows 46799.2320 m³
